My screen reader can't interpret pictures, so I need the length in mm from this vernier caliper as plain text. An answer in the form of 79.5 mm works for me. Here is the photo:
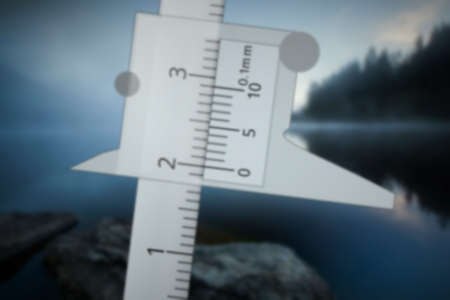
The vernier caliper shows 20.0 mm
